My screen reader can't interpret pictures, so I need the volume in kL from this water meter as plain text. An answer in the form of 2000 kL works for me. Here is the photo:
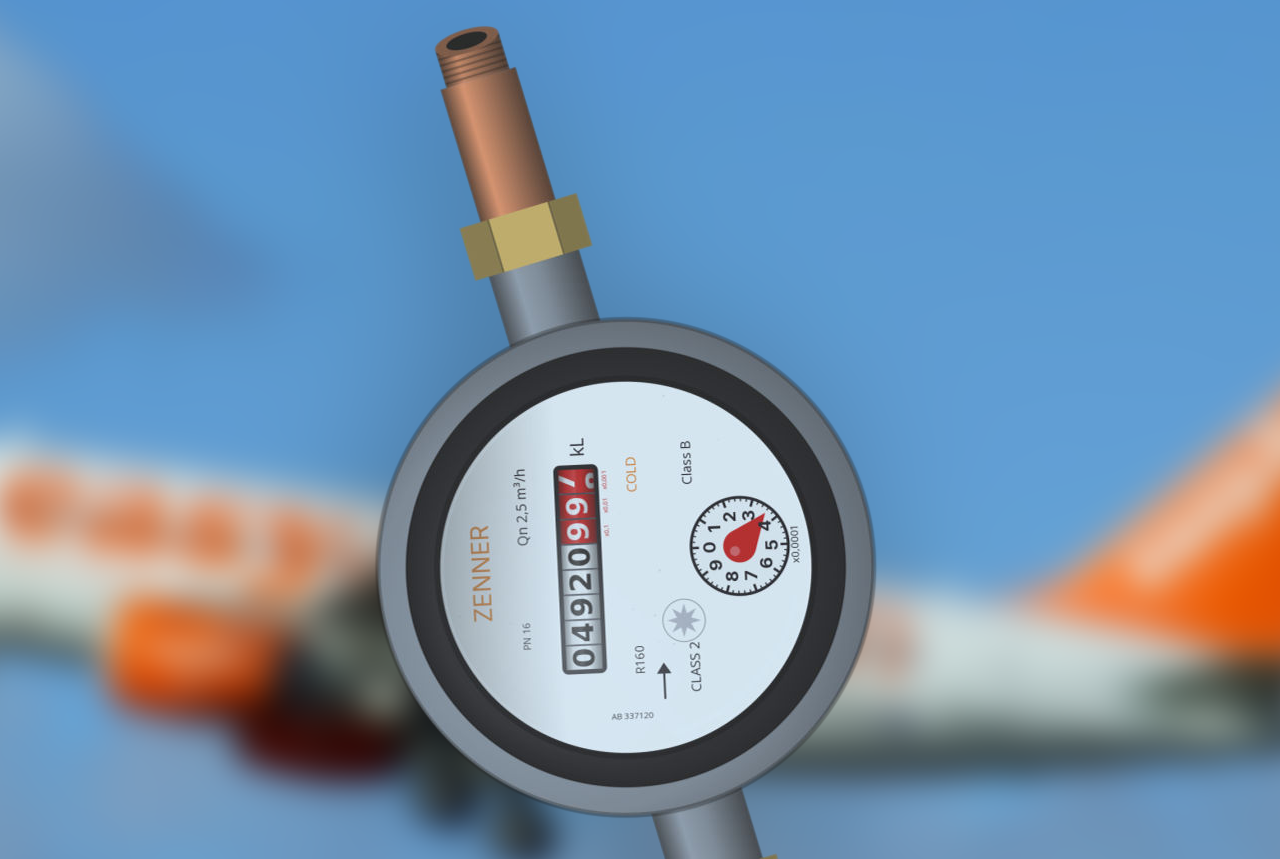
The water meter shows 4920.9973 kL
